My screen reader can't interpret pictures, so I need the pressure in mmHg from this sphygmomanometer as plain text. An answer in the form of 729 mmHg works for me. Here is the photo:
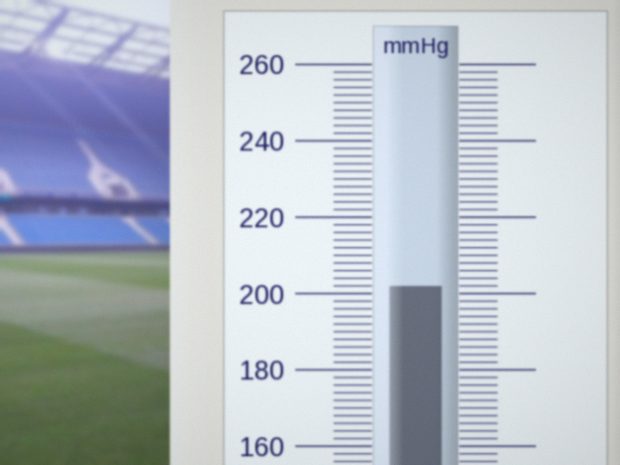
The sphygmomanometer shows 202 mmHg
